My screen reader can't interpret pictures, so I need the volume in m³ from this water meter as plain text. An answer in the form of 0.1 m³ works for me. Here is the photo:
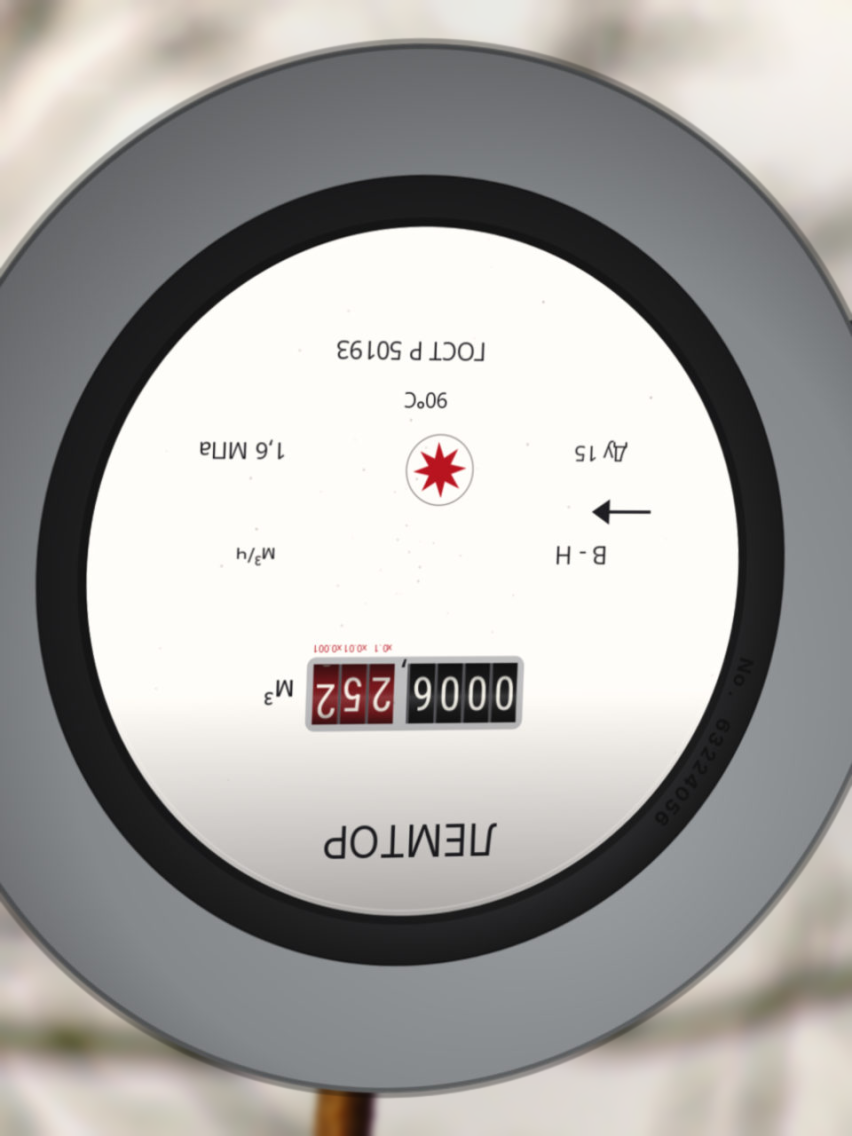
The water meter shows 6.252 m³
